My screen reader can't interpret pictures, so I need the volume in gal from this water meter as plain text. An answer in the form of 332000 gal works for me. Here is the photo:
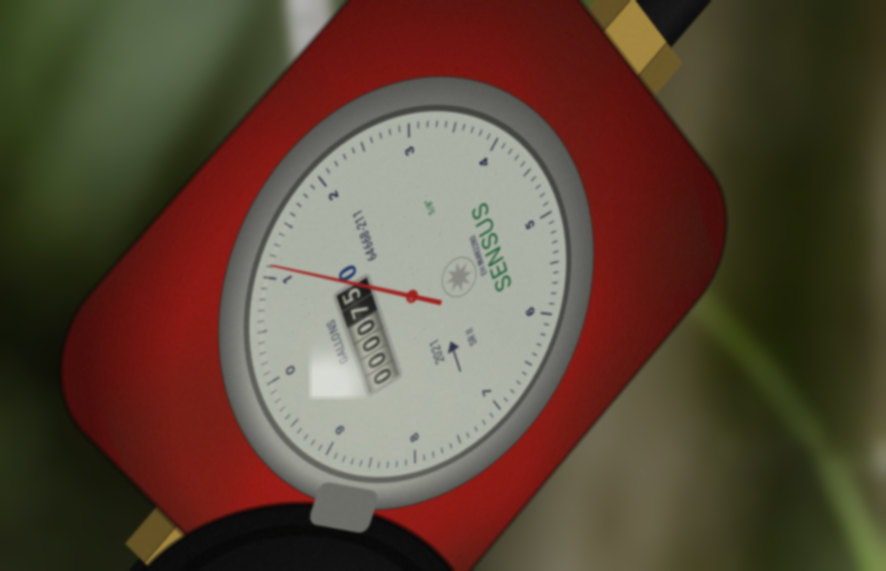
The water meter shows 751.1 gal
